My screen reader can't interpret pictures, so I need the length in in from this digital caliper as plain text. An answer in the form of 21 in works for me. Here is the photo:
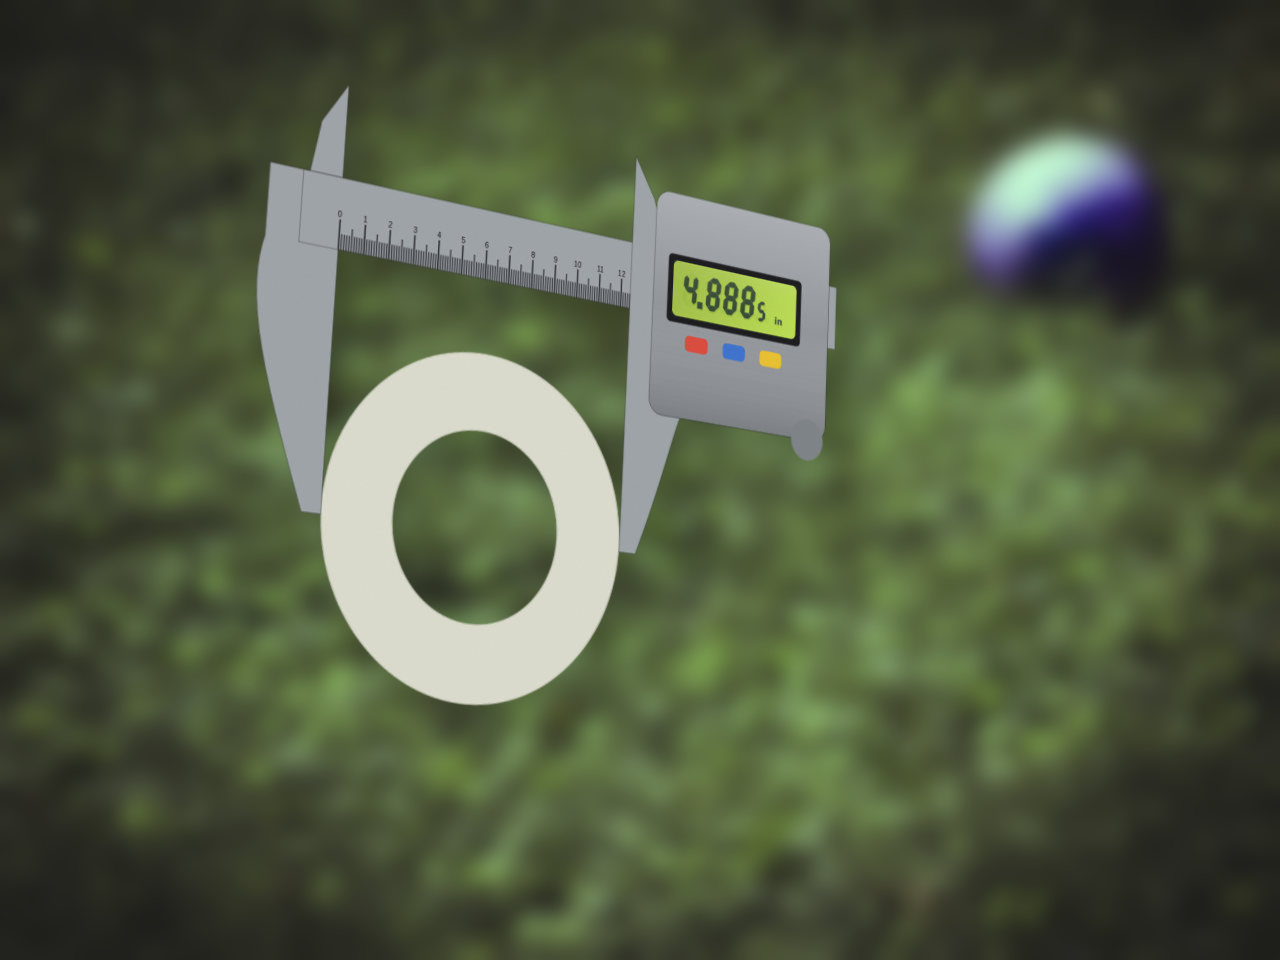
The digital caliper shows 4.8885 in
